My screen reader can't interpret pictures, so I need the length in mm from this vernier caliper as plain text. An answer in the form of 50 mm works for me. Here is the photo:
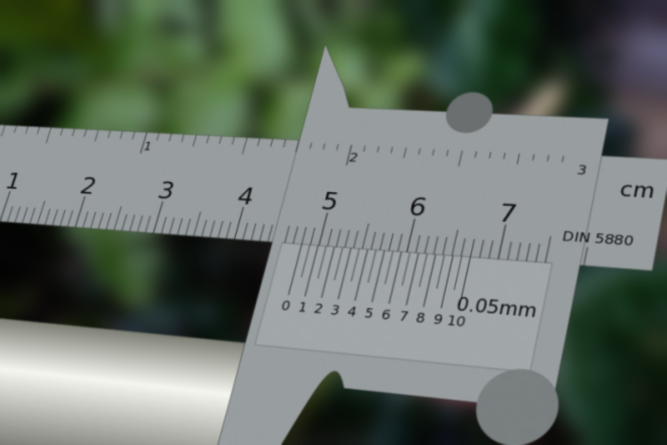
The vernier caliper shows 48.0 mm
